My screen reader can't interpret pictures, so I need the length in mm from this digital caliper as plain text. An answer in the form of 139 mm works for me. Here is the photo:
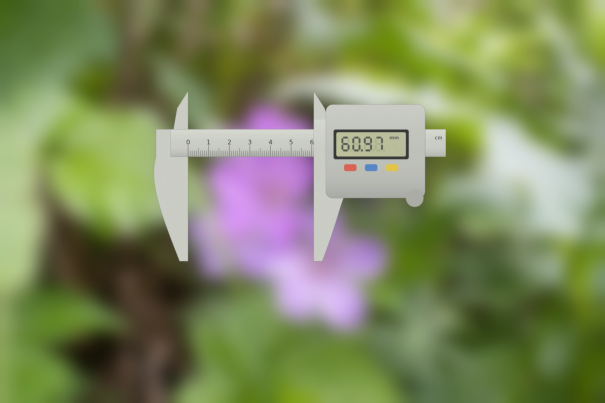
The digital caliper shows 60.97 mm
